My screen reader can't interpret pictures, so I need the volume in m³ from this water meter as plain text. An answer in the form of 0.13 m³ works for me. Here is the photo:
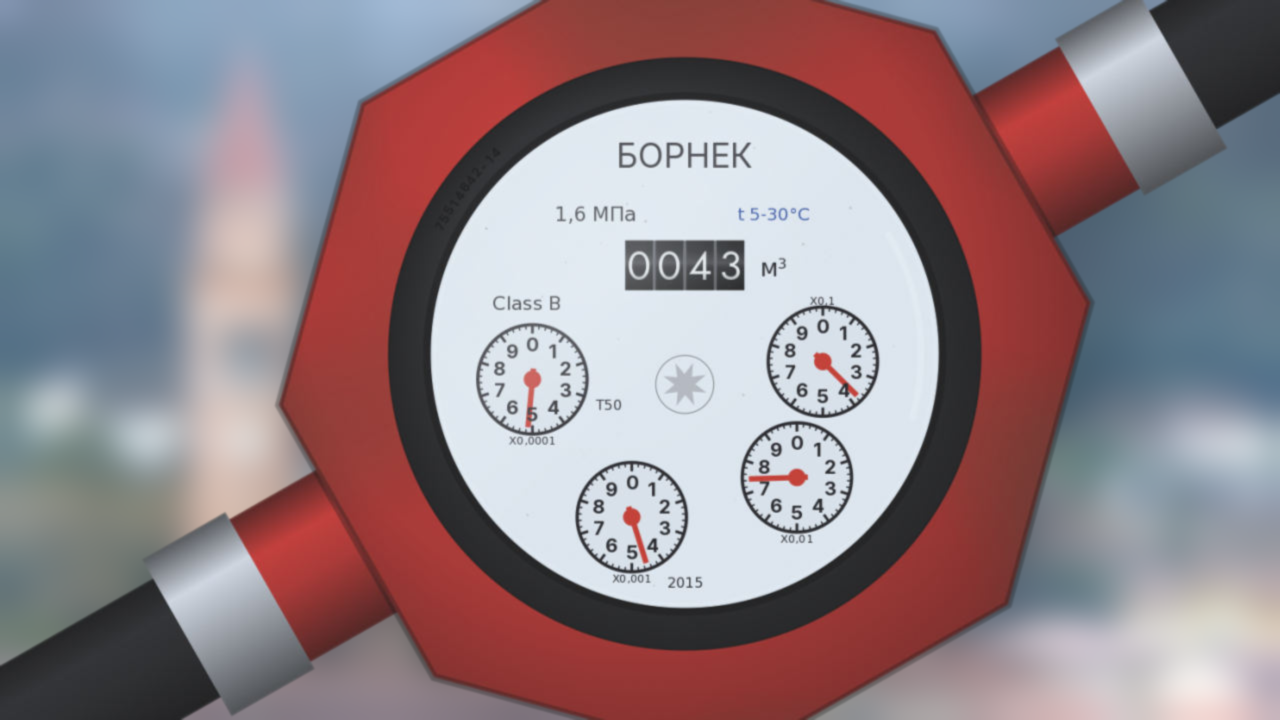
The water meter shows 43.3745 m³
